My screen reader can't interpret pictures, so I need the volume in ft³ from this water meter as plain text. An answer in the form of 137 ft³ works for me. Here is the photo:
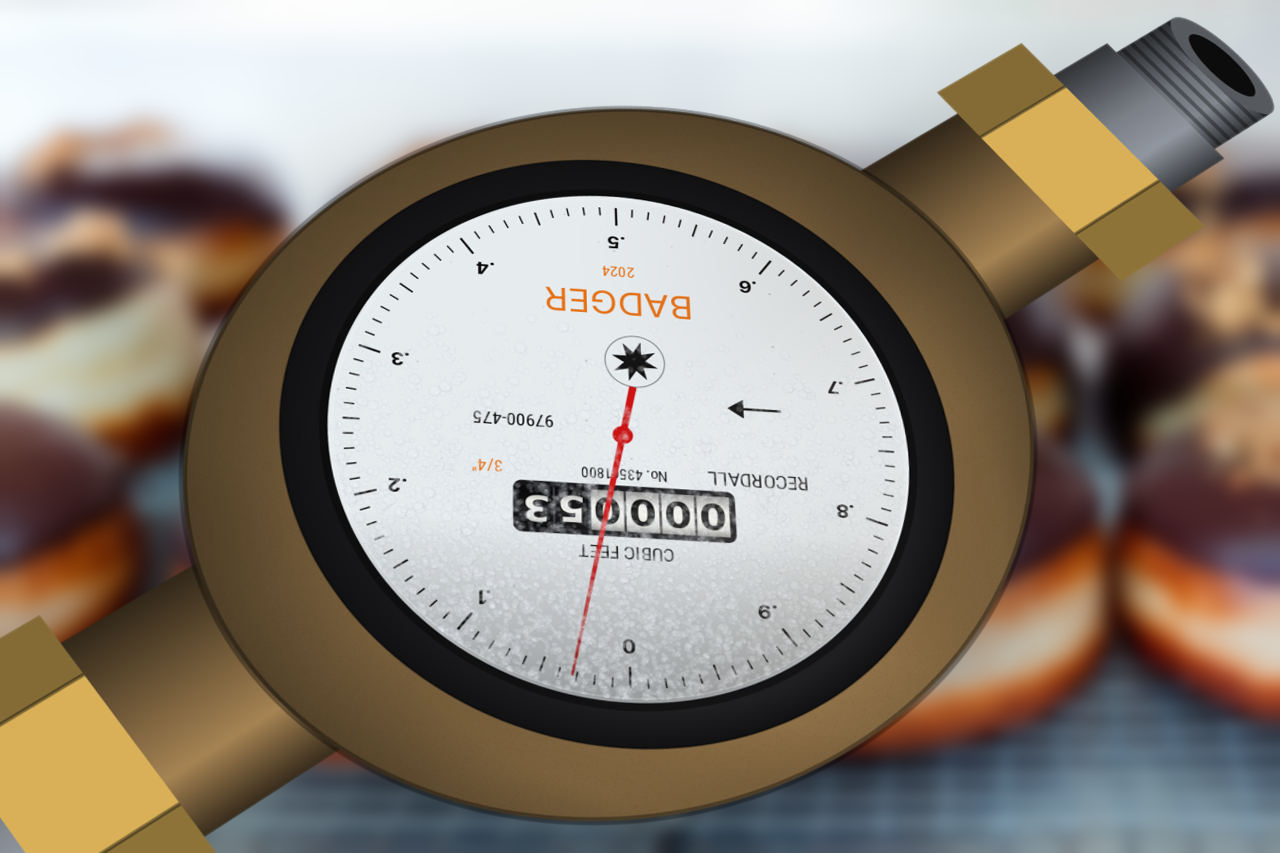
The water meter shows 53.03 ft³
